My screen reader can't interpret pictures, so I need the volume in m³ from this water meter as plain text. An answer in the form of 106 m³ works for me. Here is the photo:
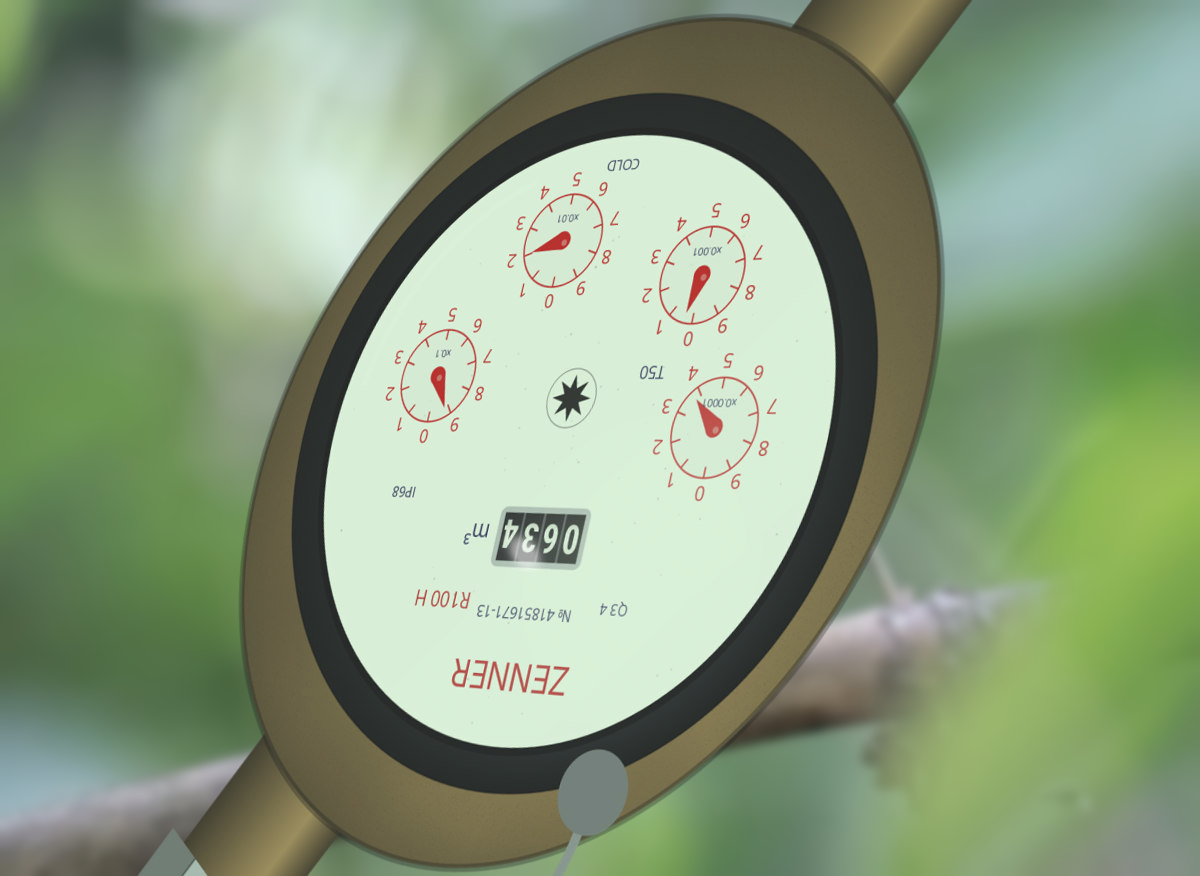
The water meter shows 633.9203 m³
